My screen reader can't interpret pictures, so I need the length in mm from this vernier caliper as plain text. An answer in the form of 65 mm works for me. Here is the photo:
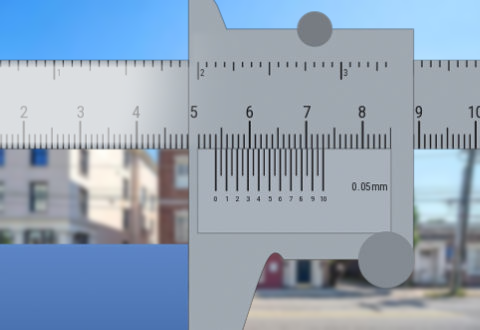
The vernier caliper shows 54.0 mm
